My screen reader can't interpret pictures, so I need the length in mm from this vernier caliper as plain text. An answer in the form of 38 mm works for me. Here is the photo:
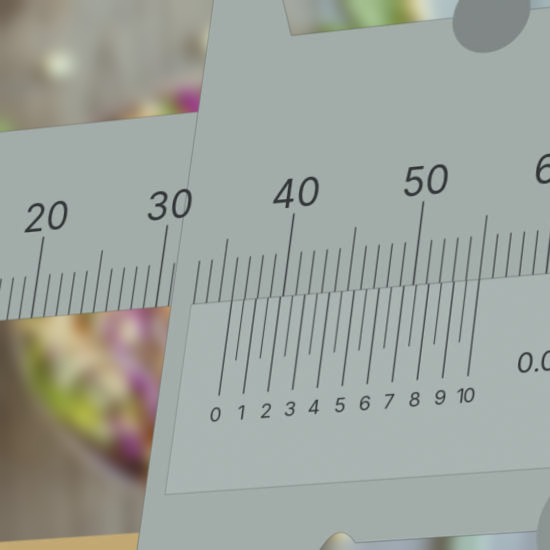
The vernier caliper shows 36.0 mm
